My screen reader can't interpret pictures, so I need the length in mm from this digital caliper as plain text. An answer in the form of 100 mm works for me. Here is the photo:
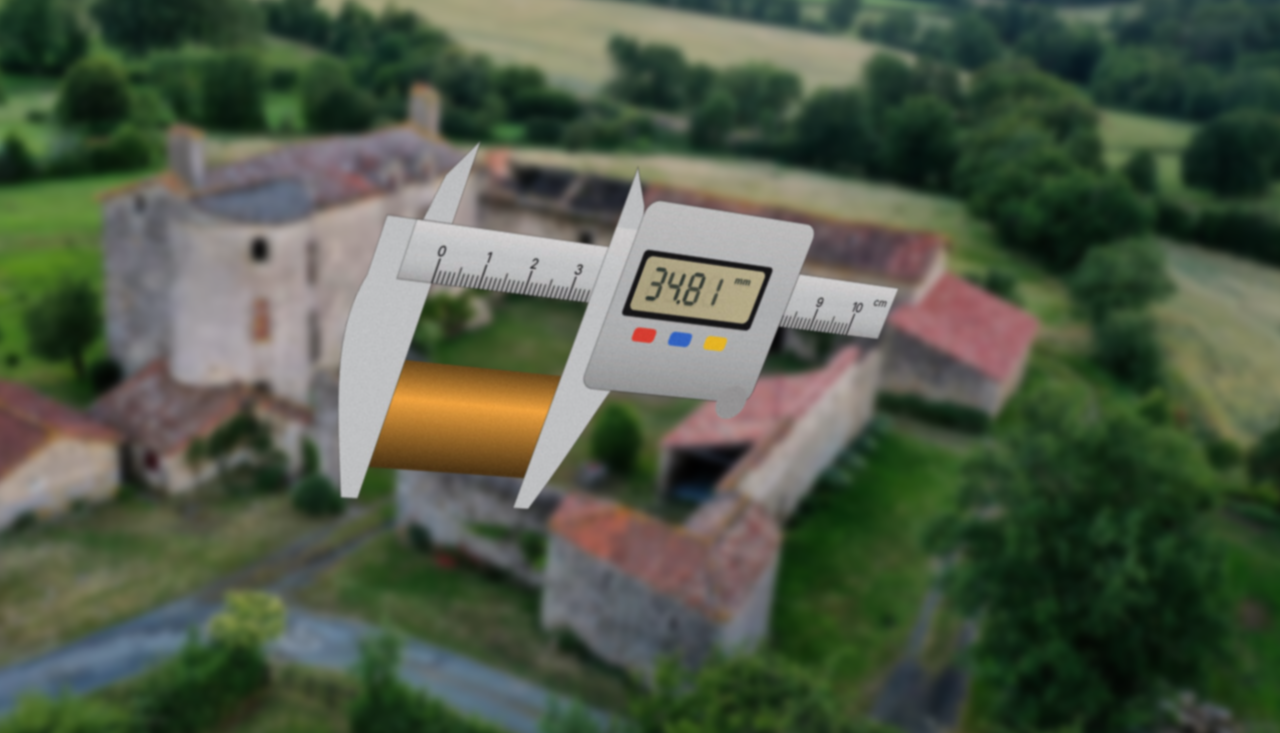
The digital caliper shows 34.81 mm
